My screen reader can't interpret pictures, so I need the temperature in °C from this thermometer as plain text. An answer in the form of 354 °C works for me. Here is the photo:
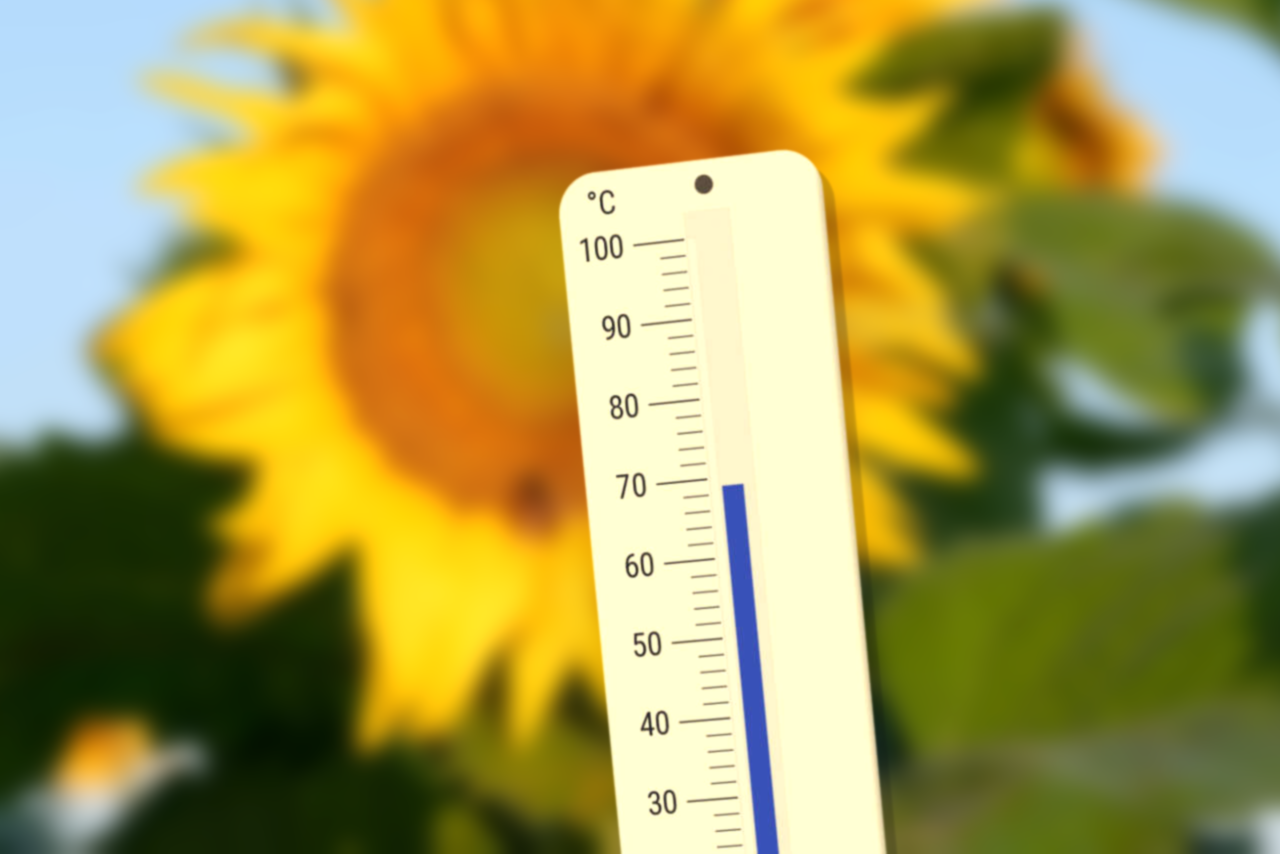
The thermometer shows 69 °C
